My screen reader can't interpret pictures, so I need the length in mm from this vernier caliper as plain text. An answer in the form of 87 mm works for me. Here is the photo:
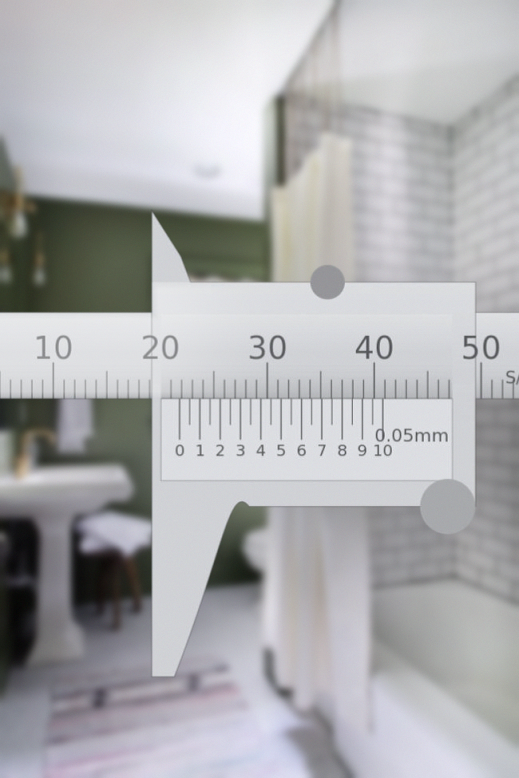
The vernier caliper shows 21.8 mm
